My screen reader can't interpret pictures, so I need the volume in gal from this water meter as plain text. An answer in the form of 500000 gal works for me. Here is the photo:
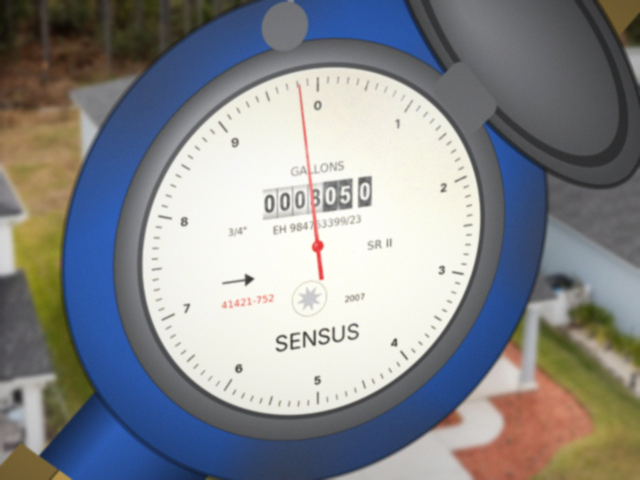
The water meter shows 8049.8 gal
